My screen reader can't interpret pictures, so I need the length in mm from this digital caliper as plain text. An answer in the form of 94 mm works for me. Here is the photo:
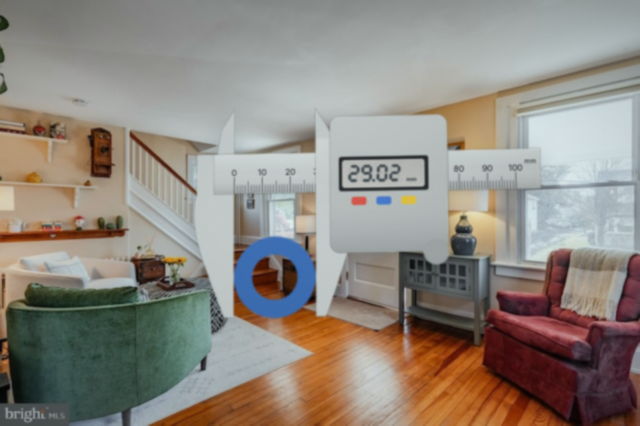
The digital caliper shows 29.02 mm
